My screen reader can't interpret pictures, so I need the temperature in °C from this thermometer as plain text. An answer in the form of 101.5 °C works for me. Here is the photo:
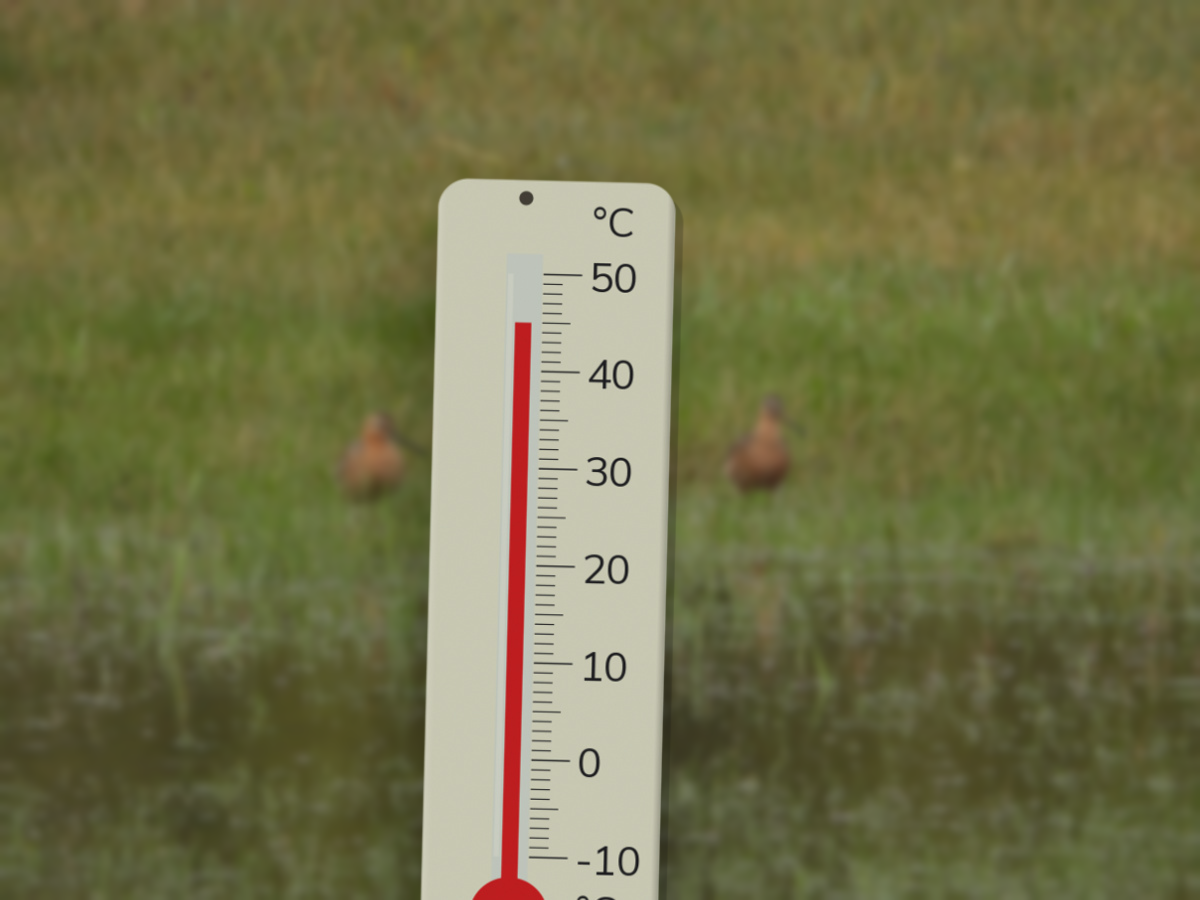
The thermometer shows 45 °C
